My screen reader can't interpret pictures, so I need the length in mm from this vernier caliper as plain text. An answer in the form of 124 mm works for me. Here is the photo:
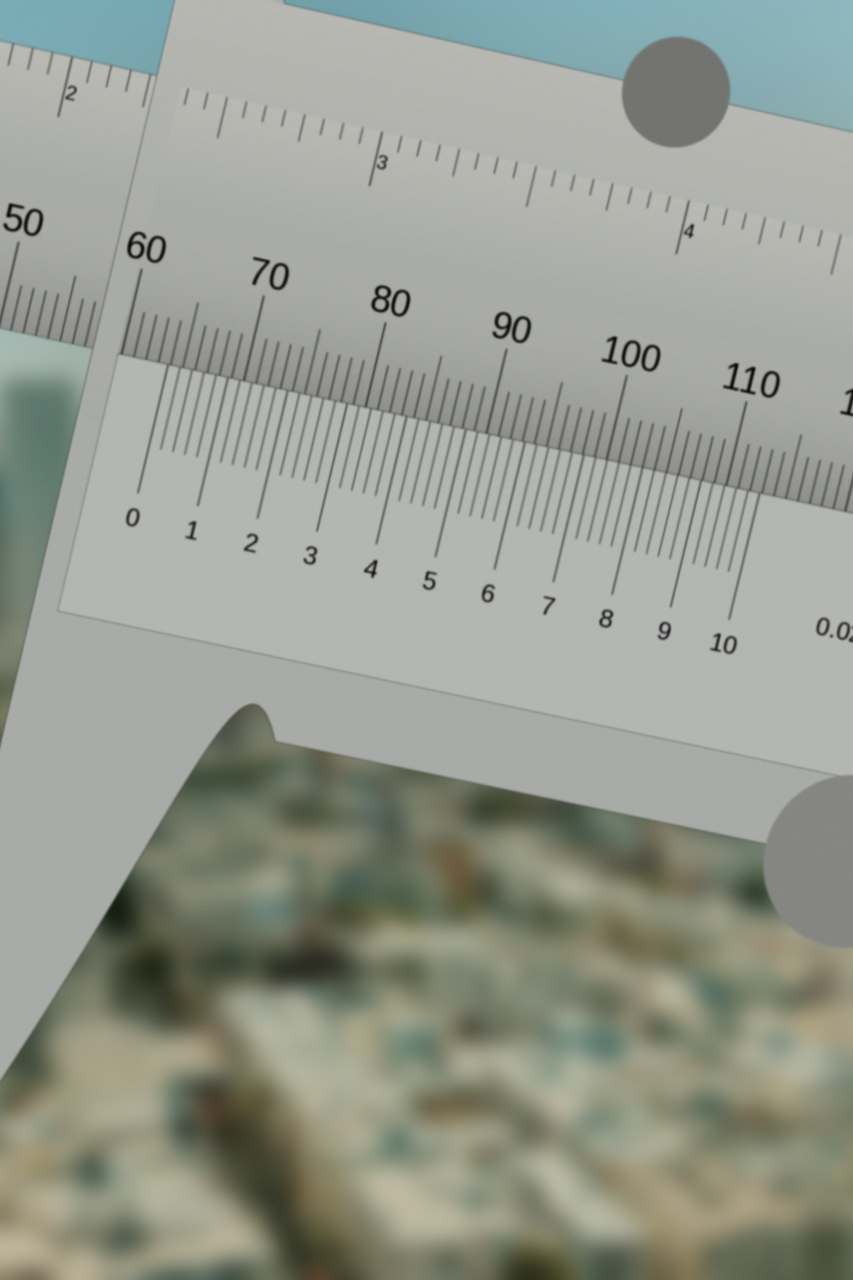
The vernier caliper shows 63.8 mm
